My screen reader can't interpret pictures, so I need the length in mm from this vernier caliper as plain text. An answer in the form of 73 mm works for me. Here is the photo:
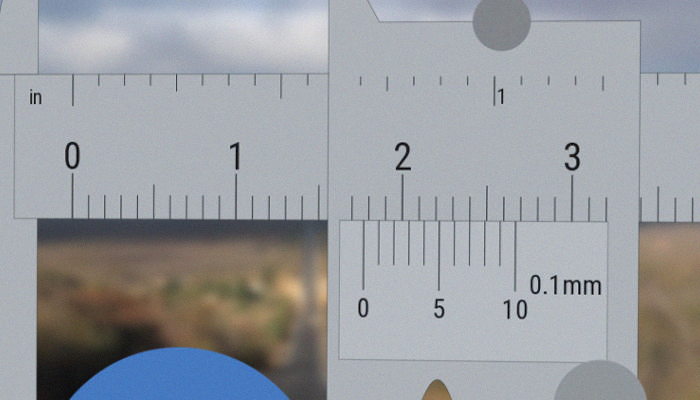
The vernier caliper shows 17.7 mm
